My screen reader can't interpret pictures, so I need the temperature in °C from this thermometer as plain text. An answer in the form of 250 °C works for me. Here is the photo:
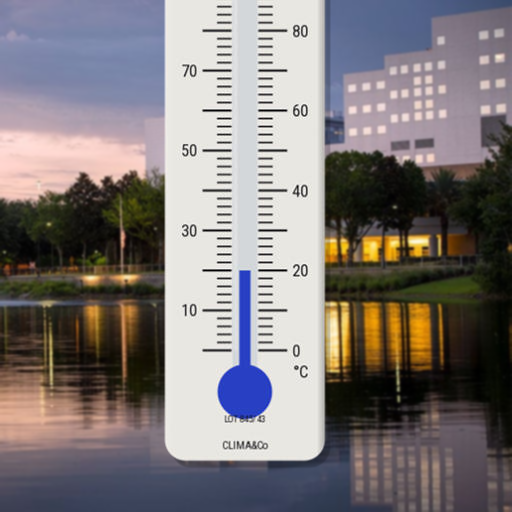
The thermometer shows 20 °C
